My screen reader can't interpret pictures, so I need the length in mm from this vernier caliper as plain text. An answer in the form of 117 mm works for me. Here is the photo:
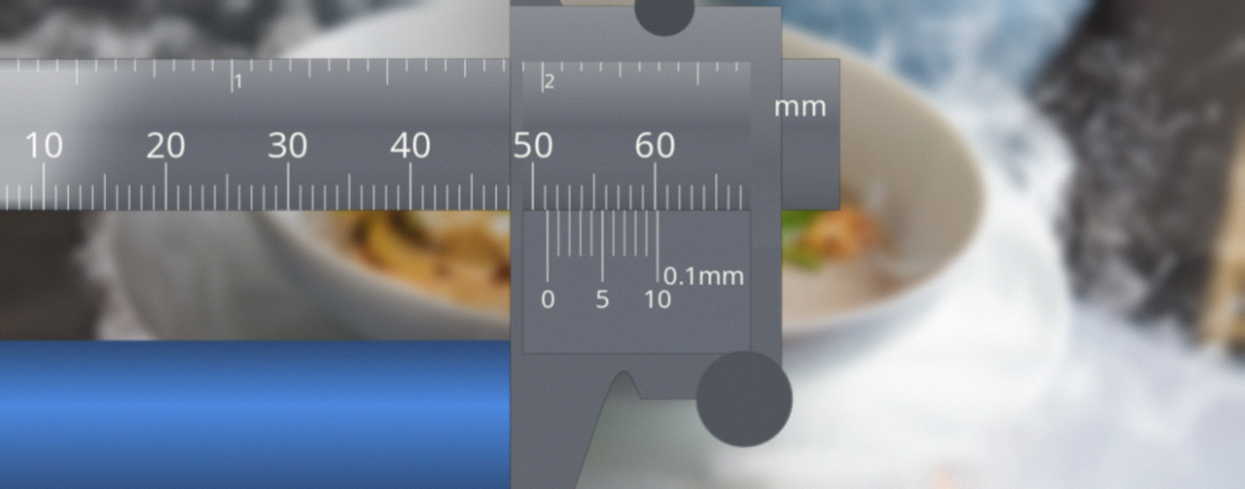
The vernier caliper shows 51.2 mm
